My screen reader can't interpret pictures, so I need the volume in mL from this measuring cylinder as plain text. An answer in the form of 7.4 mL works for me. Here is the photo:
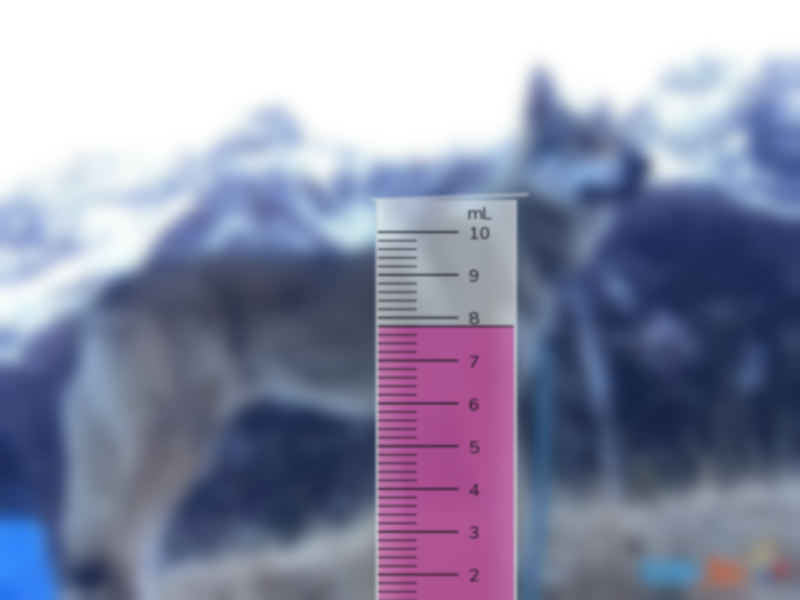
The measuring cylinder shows 7.8 mL
